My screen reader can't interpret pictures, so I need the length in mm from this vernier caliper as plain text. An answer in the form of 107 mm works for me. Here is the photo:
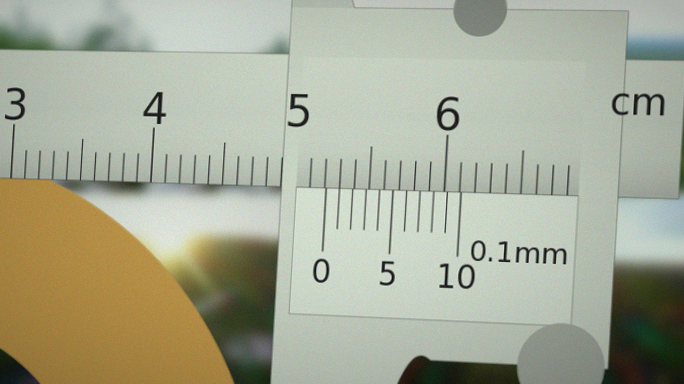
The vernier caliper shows 52.1 mm
